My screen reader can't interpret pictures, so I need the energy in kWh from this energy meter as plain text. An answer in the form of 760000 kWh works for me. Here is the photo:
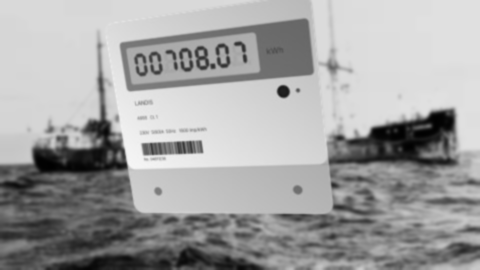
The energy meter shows 708.07 kWh
